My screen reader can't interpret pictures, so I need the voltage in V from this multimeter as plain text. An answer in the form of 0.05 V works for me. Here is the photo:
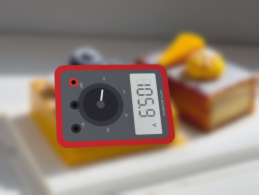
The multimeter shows 105.9 V
